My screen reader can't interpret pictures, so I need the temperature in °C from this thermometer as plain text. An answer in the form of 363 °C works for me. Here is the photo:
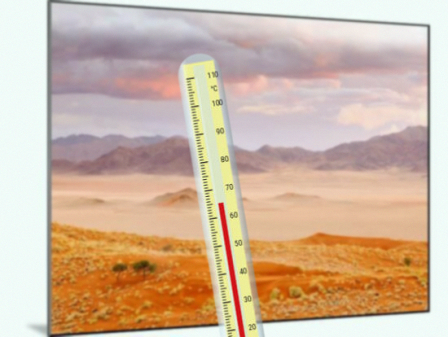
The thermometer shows 65 °C
